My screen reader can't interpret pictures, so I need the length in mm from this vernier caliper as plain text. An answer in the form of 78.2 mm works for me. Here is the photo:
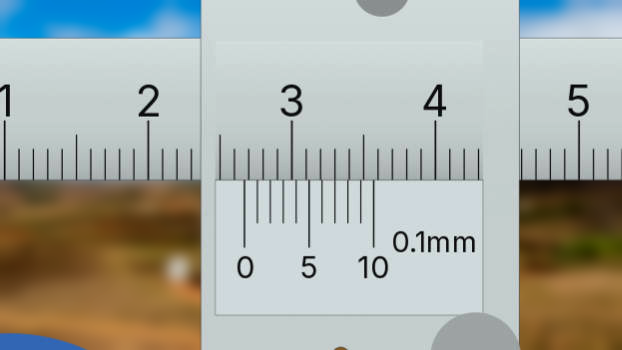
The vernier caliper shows 26.7 mm
